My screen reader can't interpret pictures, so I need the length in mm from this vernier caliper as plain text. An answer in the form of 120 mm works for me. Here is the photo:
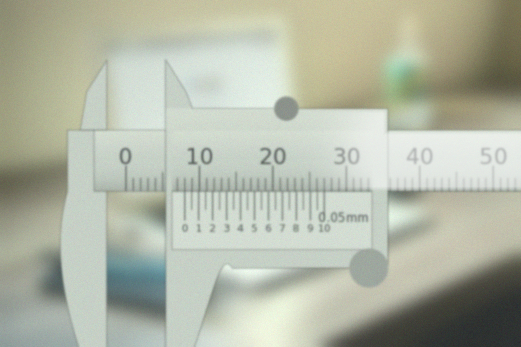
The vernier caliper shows 8.0 mm
